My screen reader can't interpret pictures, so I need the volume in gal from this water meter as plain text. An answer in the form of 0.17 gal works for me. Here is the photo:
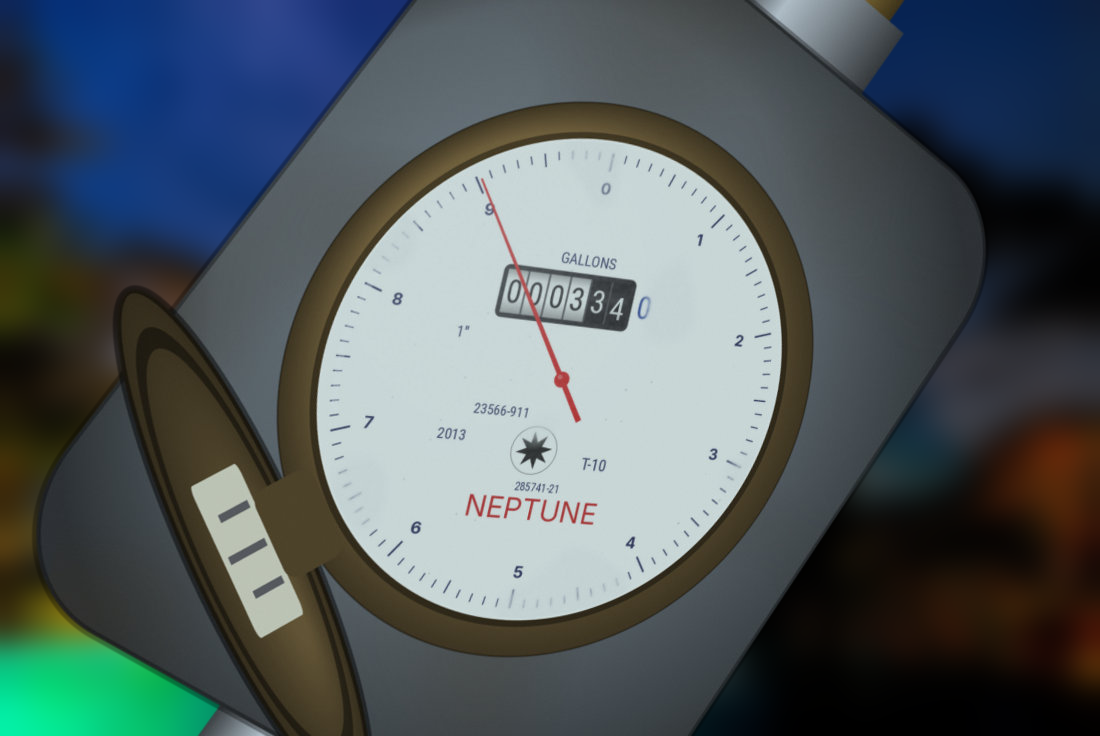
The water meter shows 3339.0 gal
